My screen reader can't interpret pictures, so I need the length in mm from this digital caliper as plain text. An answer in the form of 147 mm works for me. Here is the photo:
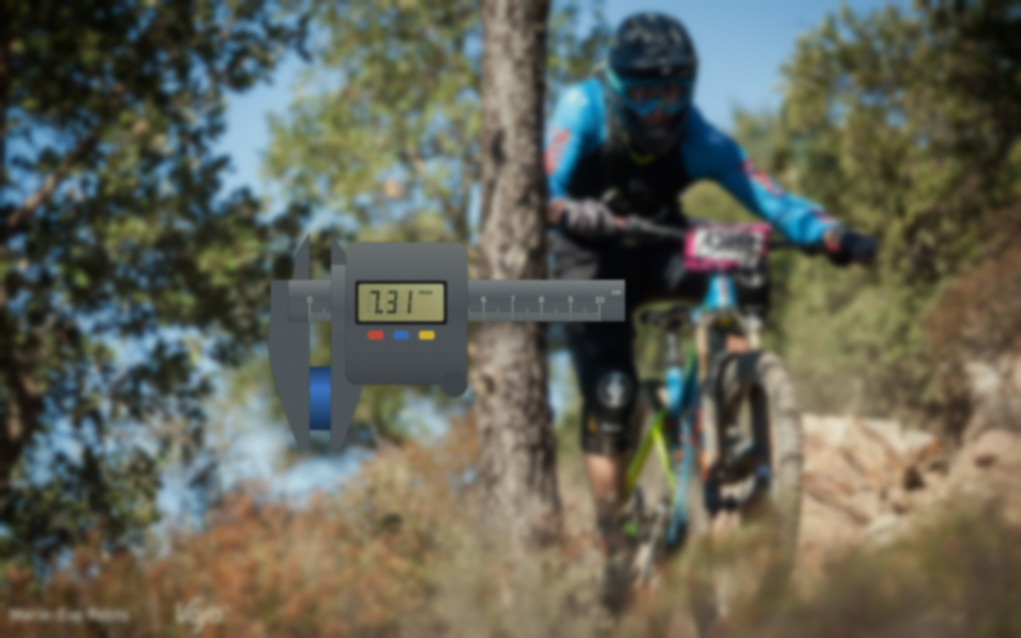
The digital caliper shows 7.31 mm
